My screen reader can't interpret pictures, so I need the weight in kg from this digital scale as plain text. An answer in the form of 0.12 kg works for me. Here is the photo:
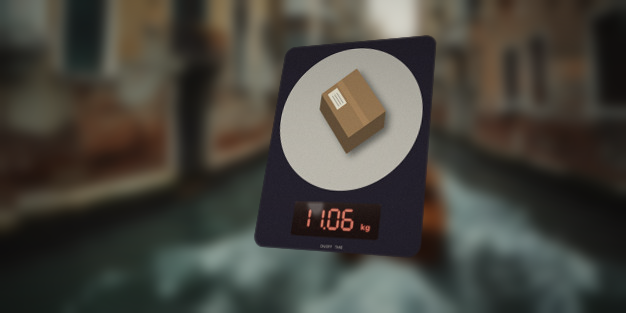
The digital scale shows 11.06 kg
